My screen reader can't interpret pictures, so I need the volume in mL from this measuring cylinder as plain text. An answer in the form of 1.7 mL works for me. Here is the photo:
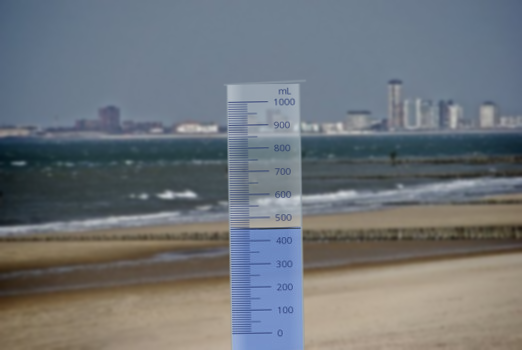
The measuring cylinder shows 450 mL
